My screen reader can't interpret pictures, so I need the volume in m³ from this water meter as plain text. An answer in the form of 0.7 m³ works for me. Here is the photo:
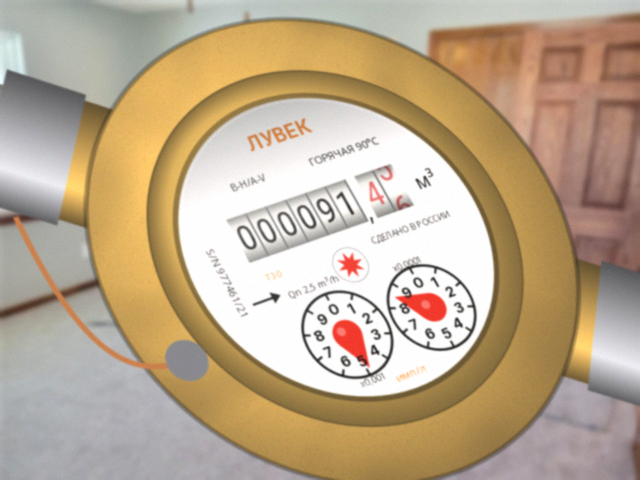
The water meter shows 91.4548 m³
